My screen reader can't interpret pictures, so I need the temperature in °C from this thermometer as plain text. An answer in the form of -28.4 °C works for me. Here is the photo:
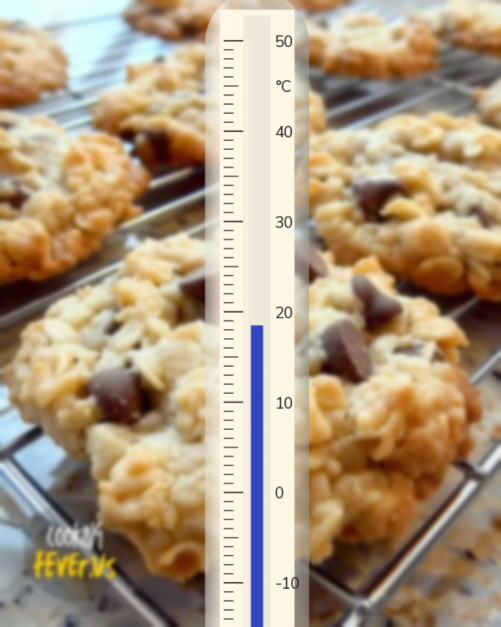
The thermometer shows 18.5 °C
